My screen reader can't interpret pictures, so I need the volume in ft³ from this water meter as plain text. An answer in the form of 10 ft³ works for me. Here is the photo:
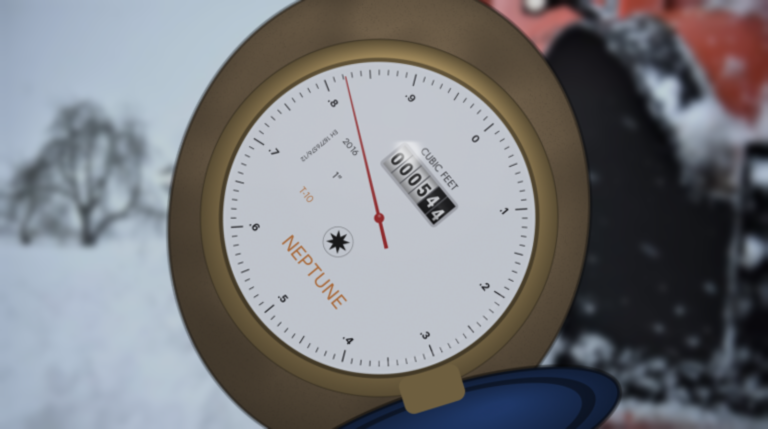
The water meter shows 543.82 ft³
